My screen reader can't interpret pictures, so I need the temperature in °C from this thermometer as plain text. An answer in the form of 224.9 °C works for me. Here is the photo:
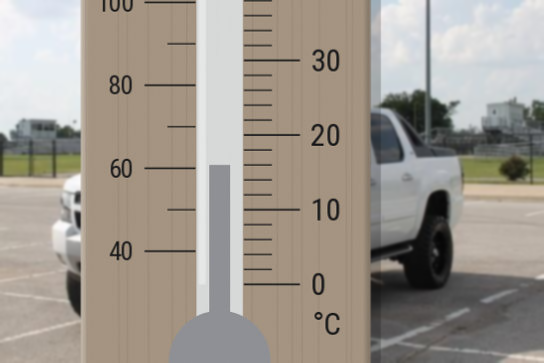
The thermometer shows 16 °C
